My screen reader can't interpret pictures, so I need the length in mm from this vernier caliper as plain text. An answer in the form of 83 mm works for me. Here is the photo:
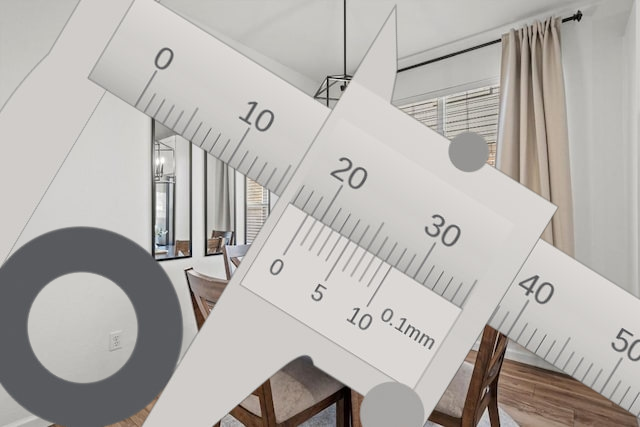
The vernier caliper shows 18.7 mm
